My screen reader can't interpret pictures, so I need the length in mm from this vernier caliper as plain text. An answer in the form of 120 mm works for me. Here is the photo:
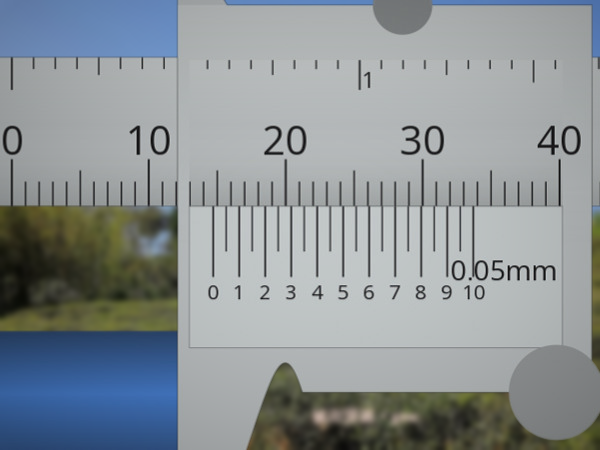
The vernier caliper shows 14.7 mm
